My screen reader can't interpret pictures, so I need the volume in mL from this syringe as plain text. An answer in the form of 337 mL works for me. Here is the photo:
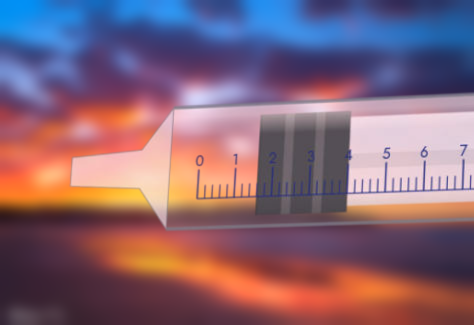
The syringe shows 1.6 mL
